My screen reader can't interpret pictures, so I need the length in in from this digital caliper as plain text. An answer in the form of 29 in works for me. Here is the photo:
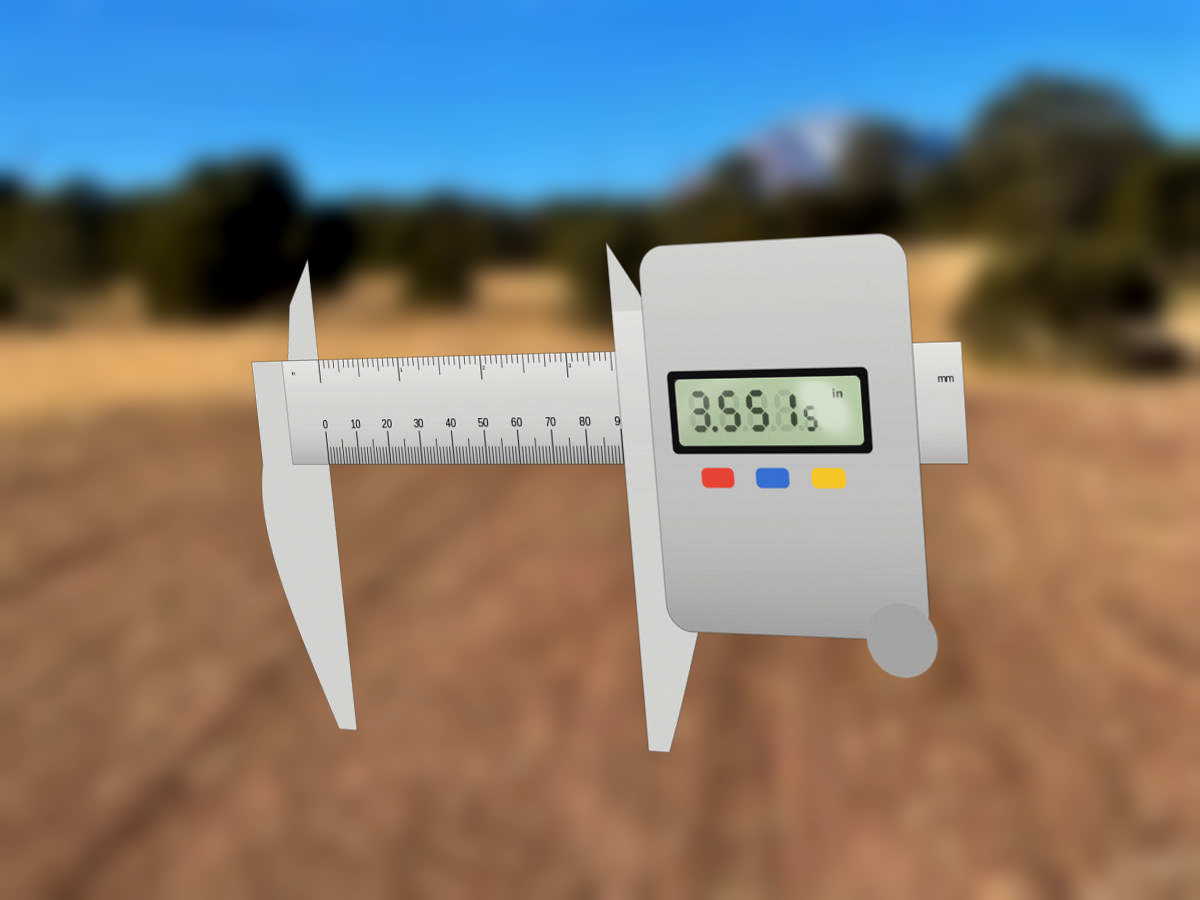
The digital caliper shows 3.5515 in
